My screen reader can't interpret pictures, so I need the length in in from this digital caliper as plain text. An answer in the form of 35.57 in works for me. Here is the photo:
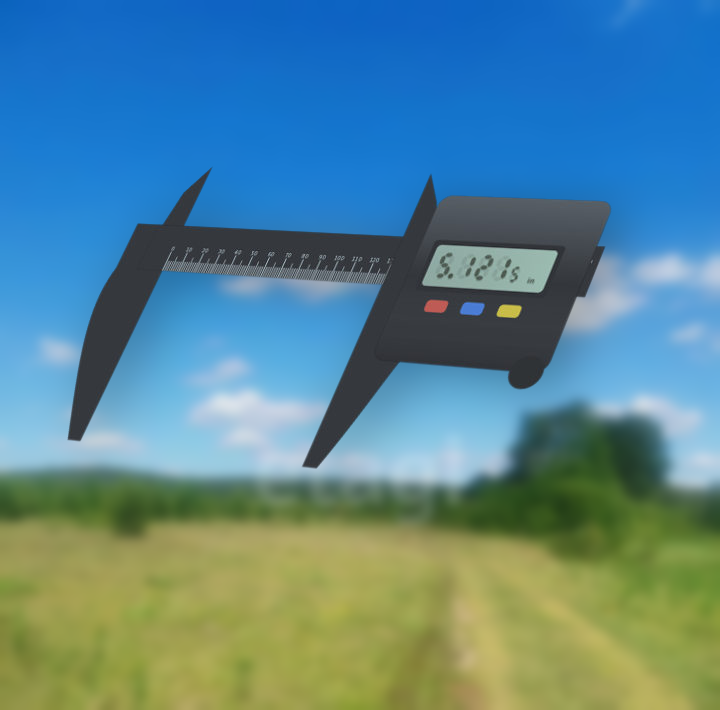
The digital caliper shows 5.1215 in
